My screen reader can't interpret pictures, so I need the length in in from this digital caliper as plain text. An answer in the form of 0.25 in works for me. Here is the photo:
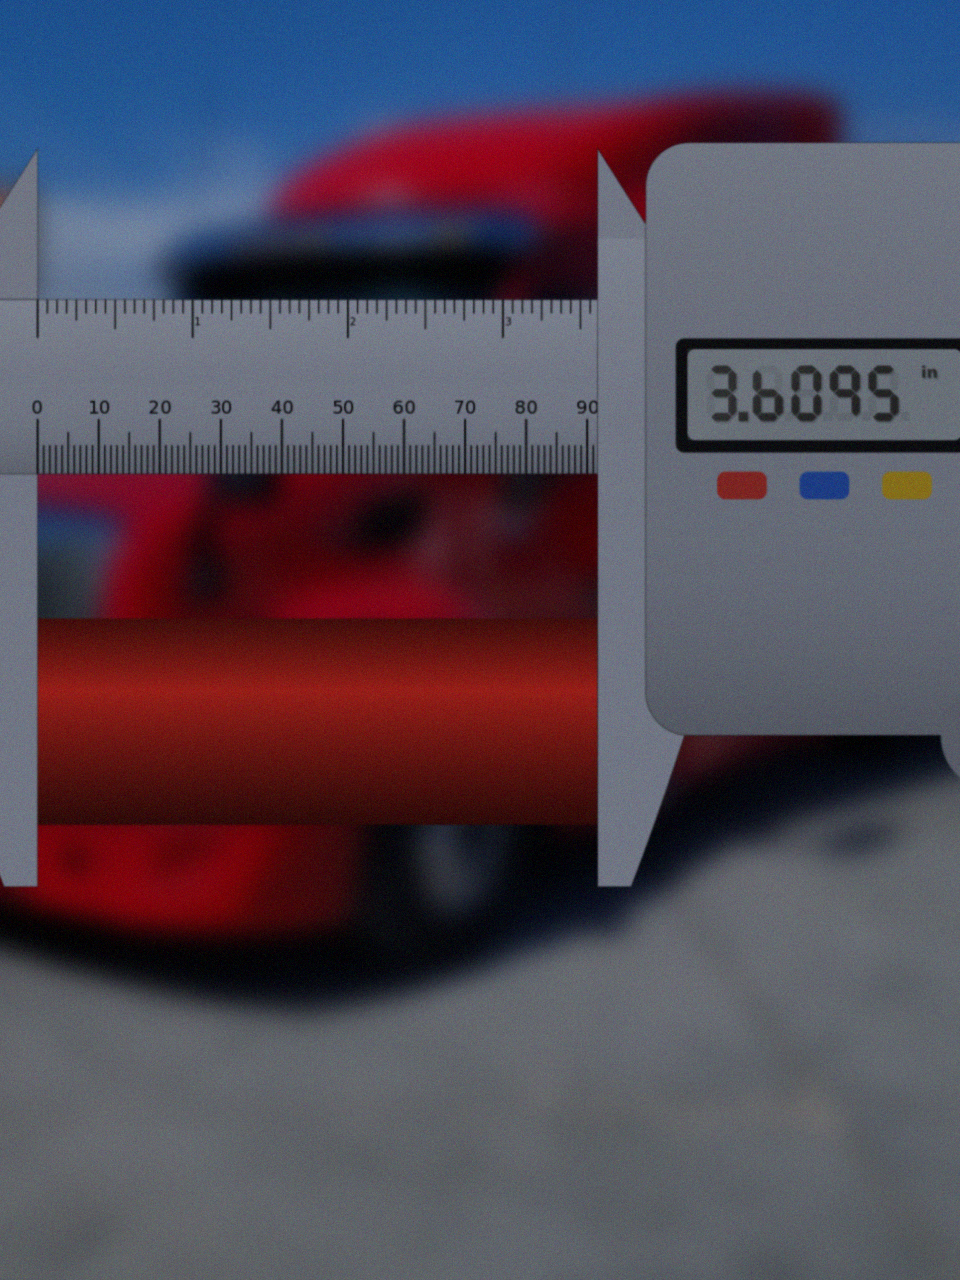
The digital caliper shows 3.6095 in
